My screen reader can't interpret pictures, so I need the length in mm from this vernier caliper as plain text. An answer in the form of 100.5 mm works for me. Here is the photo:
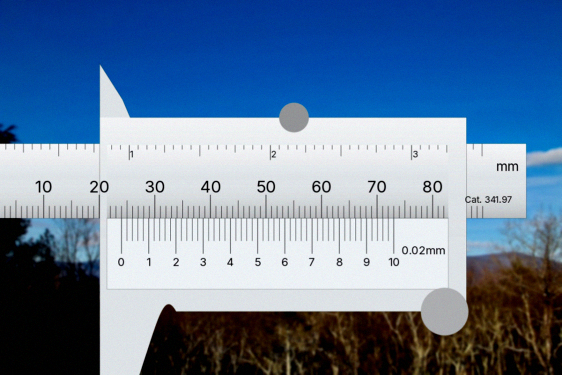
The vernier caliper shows 24.0 mm
